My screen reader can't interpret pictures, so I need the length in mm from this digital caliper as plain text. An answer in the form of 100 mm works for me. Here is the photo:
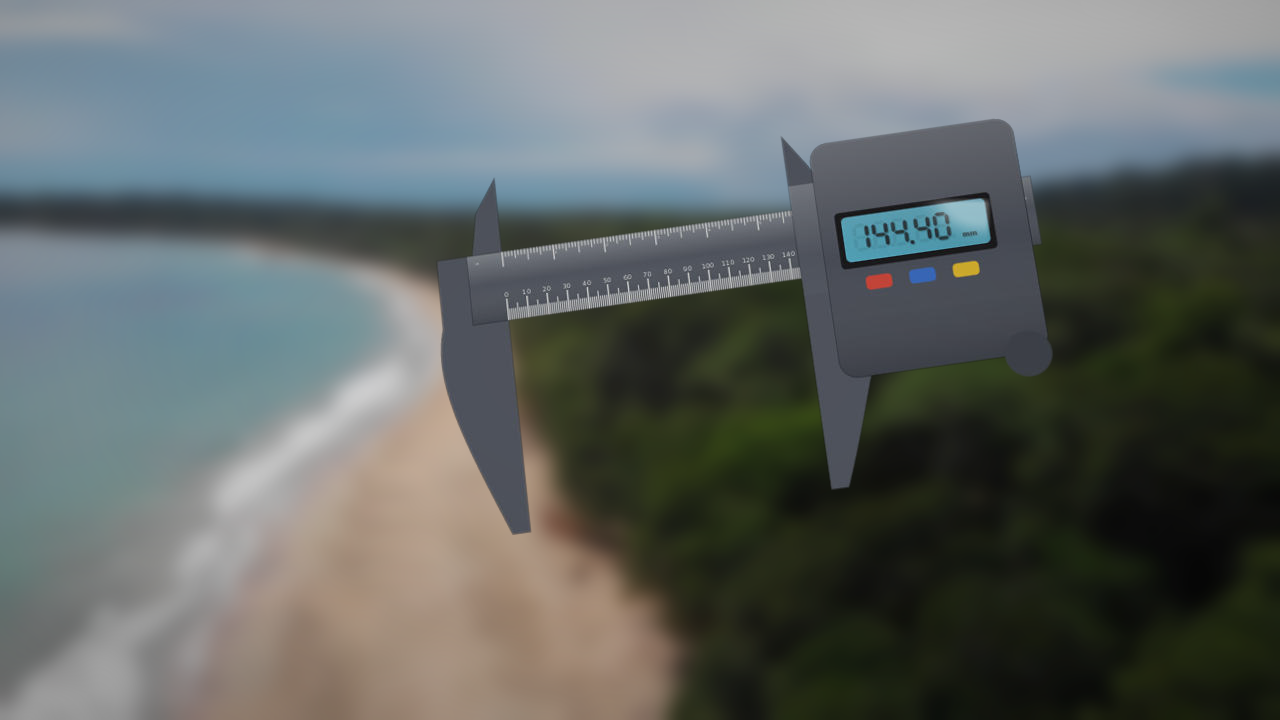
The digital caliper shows 144.40 mm
